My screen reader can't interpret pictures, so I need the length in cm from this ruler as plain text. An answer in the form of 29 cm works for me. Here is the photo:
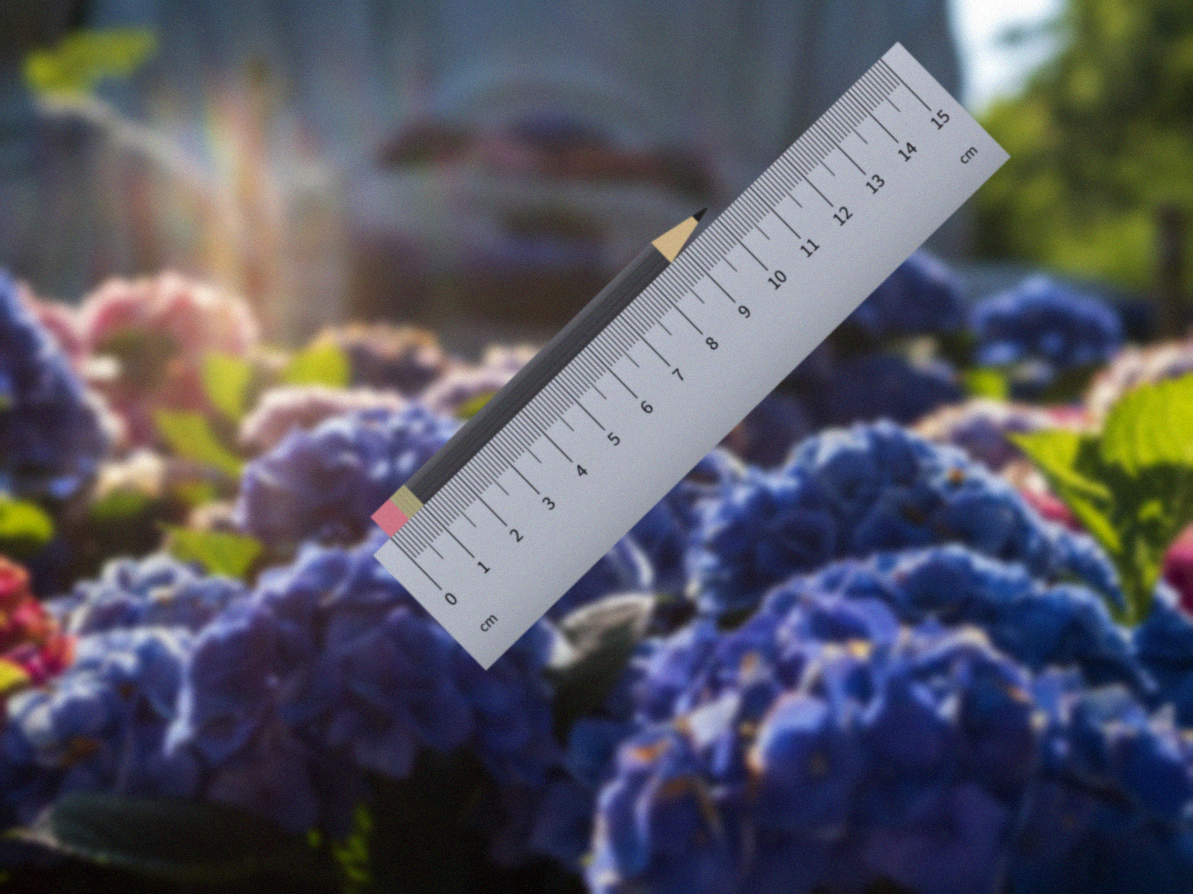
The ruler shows 10 cm
